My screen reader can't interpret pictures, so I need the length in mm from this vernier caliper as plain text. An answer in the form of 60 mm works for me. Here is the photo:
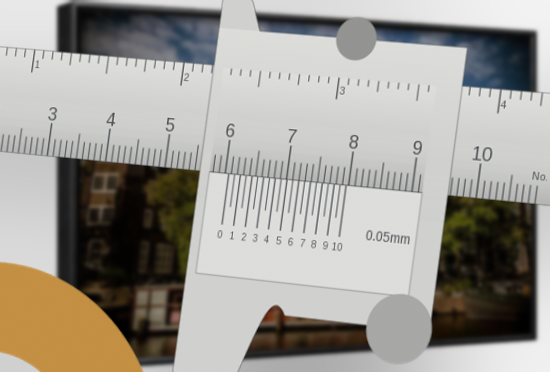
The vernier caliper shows 60.6 mm
